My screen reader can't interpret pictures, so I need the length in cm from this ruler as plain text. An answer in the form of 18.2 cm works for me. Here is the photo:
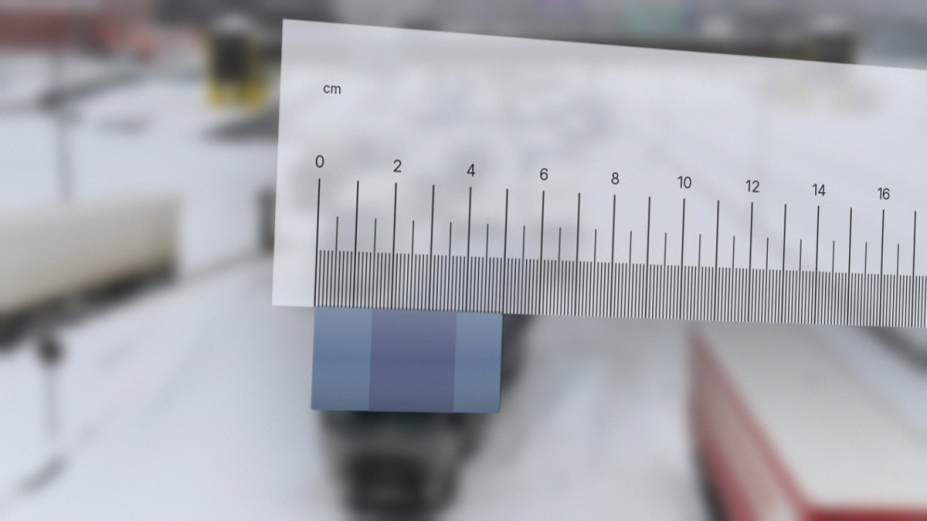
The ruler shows 5 cm
